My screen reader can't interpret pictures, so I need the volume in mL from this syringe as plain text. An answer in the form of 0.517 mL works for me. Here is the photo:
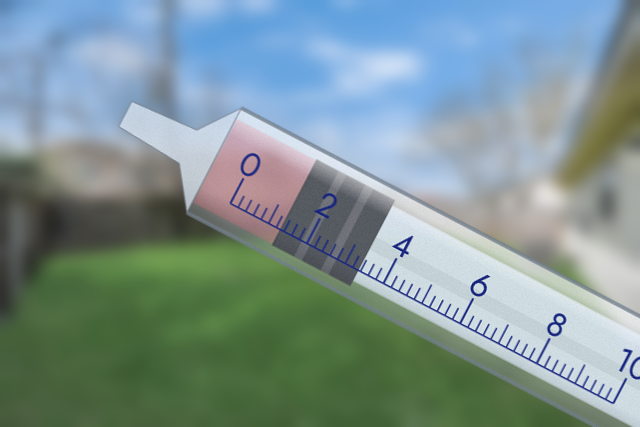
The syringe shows 1.3 mL
